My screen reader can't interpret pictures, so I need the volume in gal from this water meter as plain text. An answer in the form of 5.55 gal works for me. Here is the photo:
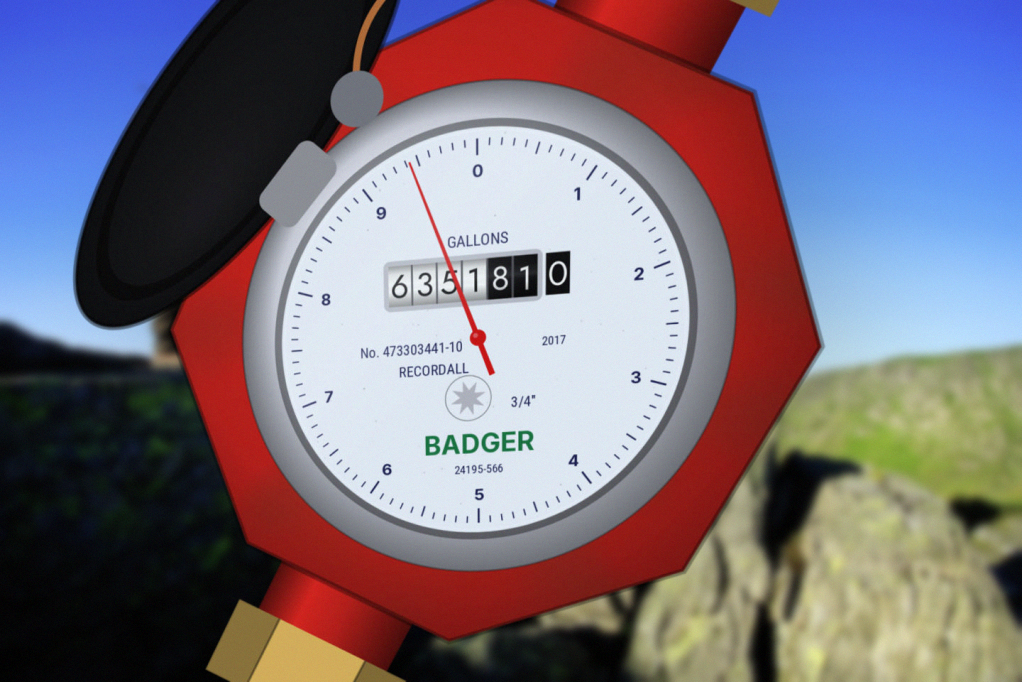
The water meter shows 6351809.4 gal
